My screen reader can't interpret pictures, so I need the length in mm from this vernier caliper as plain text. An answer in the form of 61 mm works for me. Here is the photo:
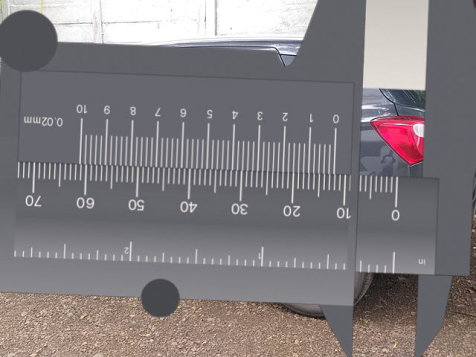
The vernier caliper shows 12.2 mm
